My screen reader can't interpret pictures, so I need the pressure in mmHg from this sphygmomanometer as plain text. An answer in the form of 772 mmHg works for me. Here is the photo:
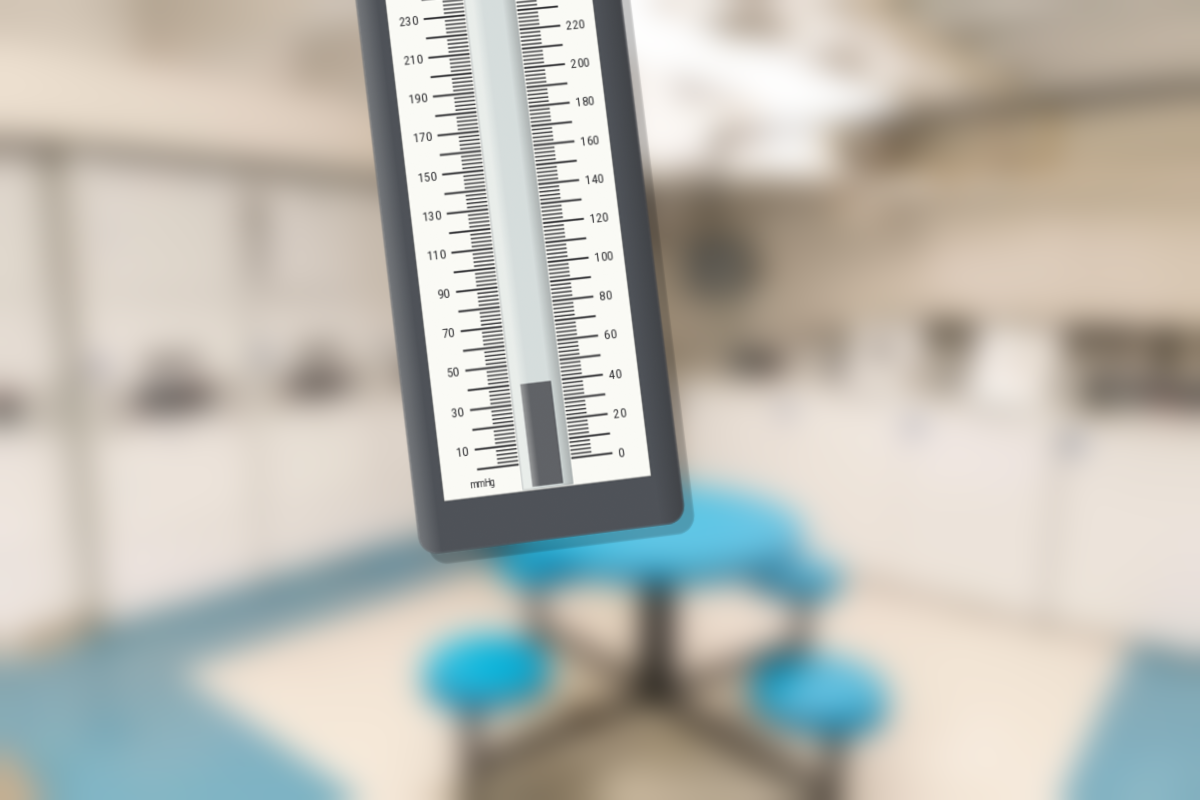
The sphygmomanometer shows 40 mmHg
